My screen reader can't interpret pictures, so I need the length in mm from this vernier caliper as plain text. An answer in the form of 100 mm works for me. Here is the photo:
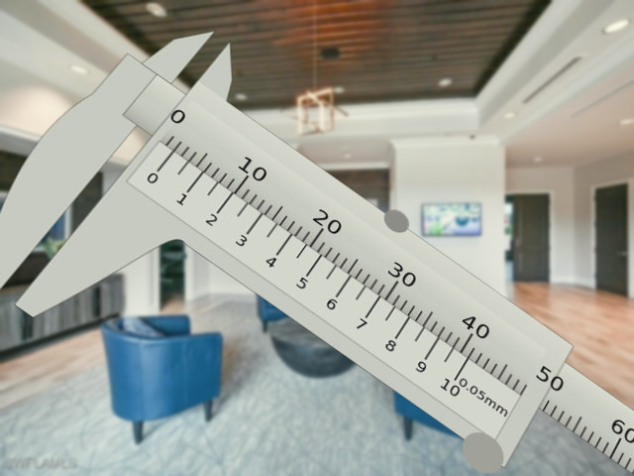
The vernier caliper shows 2.0 mm
